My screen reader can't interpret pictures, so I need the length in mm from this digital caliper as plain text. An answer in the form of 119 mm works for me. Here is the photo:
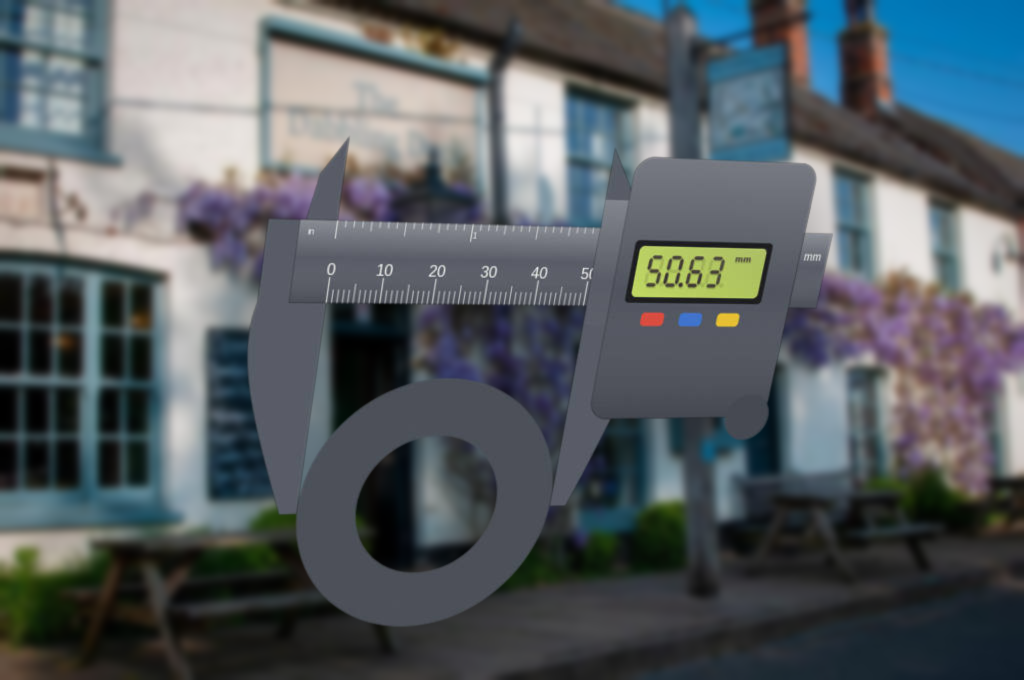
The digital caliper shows 50.63 mm
